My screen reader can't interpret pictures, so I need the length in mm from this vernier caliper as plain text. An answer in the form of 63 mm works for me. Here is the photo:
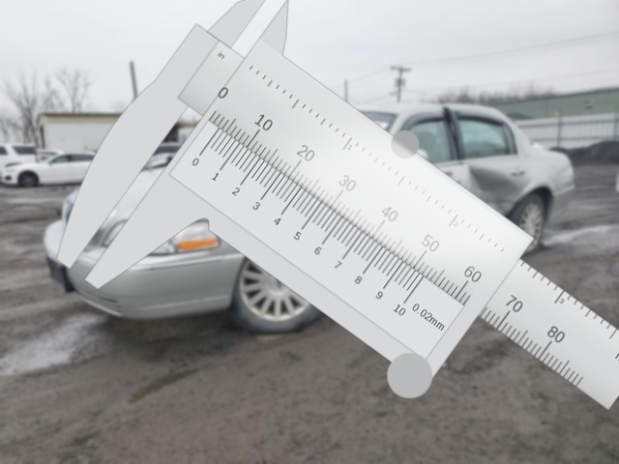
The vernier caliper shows 3.5 mm
